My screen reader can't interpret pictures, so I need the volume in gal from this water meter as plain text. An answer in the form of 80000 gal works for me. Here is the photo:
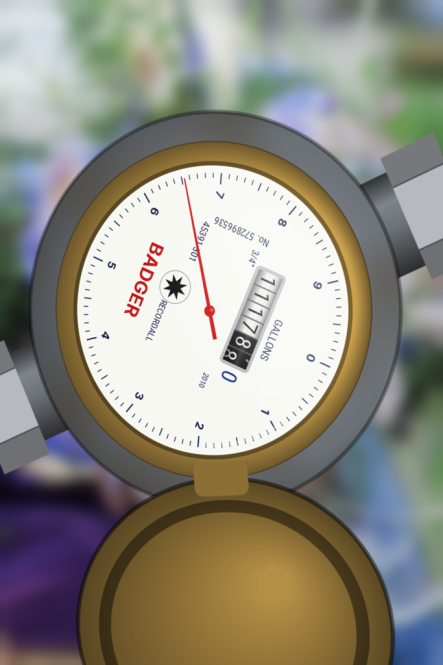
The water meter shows 1117876.5 gal
